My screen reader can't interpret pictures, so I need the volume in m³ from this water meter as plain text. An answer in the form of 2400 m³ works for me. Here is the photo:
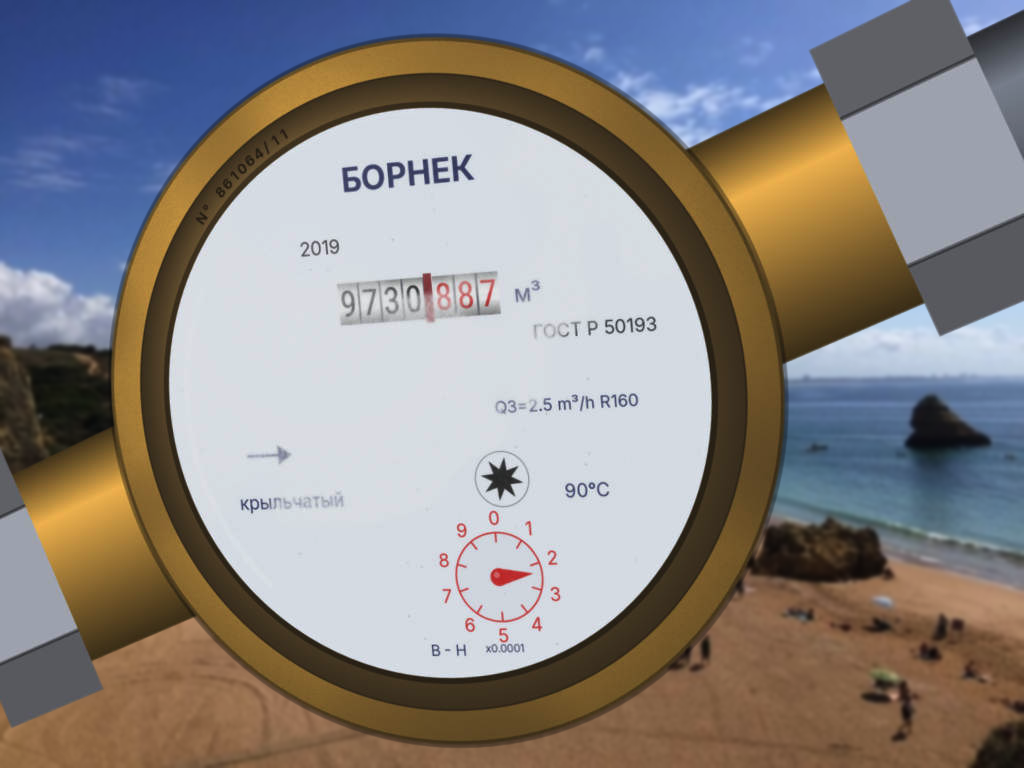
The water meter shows 9730.8872 m³
